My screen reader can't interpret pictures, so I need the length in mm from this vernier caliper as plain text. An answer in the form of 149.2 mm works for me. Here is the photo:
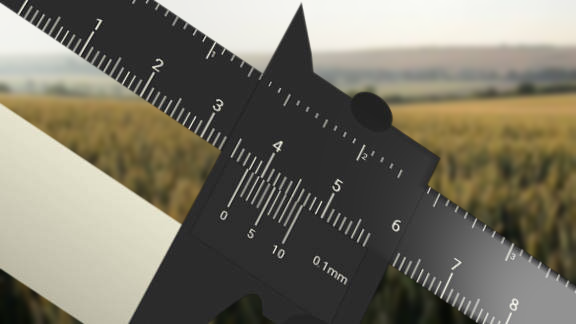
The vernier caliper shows 37.8 mm
